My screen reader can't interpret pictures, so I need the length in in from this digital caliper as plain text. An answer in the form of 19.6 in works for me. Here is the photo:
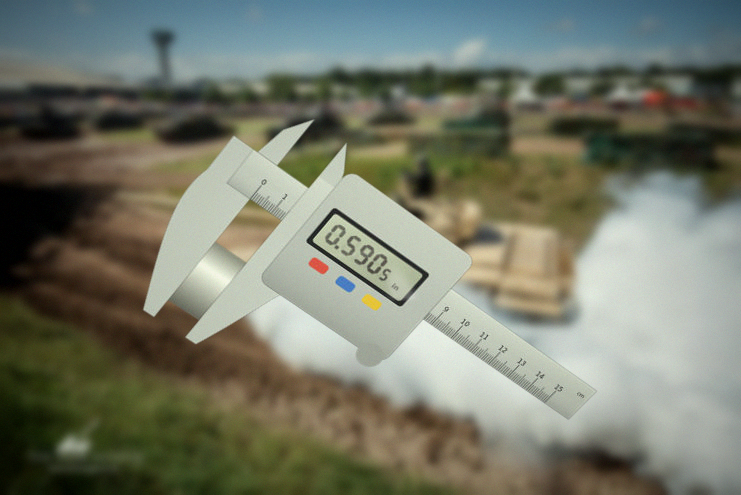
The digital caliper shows 0.5905 in
